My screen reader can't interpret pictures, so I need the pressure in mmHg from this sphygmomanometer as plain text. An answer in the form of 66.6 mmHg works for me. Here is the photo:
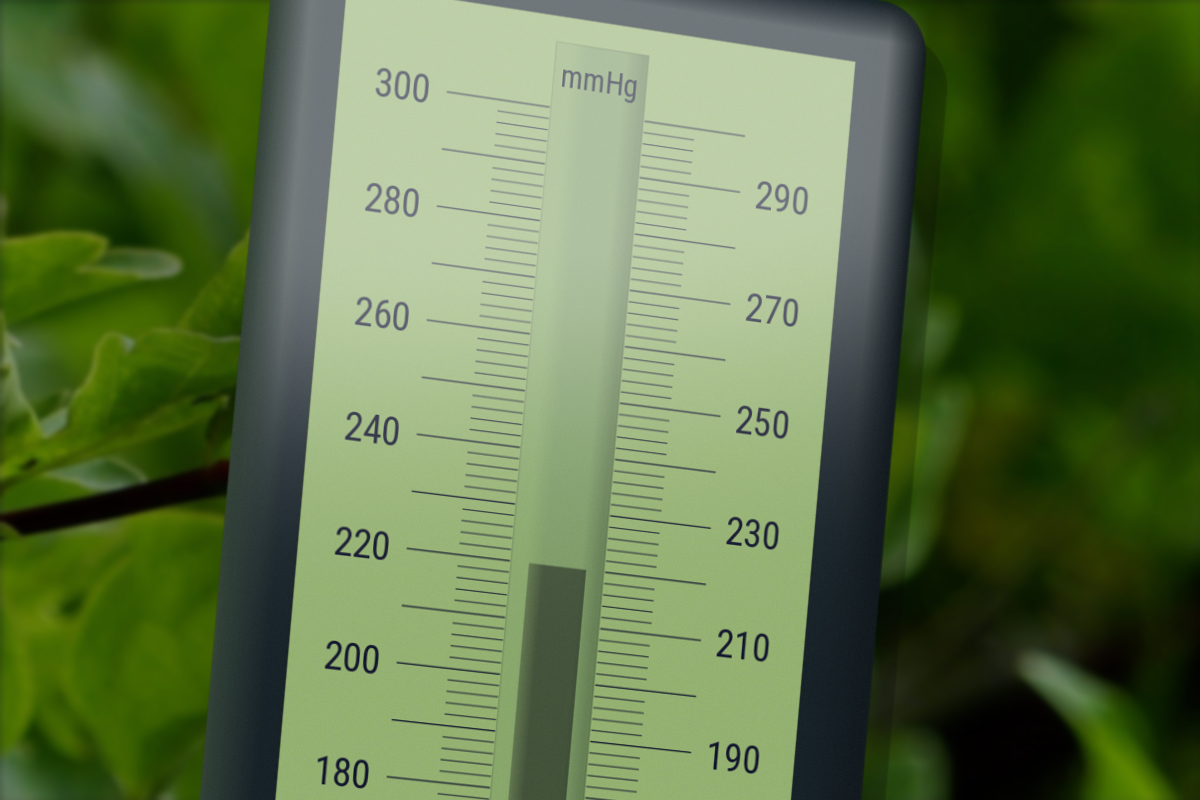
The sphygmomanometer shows 220 mmHg
